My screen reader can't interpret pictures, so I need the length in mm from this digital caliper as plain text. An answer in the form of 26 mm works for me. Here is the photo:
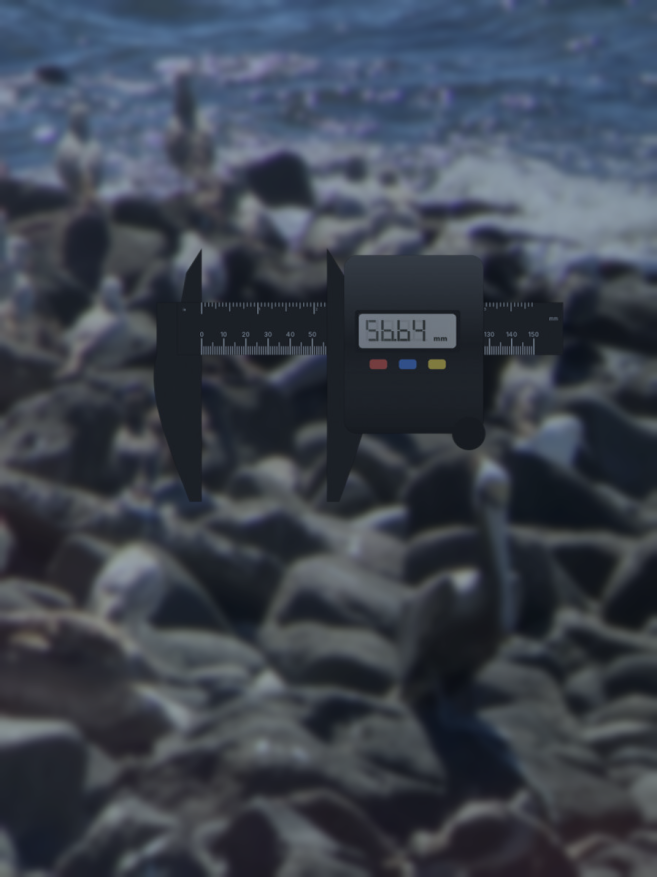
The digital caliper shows 56.64 mm
